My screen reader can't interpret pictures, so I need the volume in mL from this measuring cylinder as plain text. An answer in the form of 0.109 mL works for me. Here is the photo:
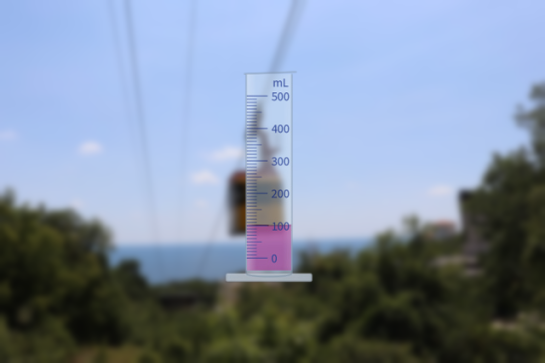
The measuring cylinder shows 100 mL
